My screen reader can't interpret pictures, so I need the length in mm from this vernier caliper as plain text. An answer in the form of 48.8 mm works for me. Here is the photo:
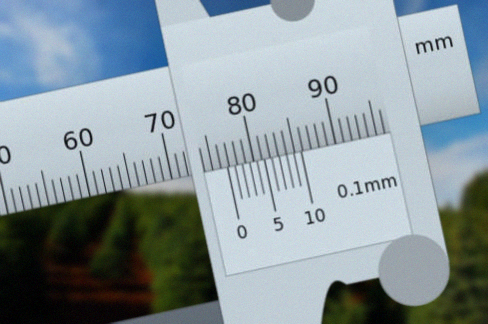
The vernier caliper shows 76.8 mm
